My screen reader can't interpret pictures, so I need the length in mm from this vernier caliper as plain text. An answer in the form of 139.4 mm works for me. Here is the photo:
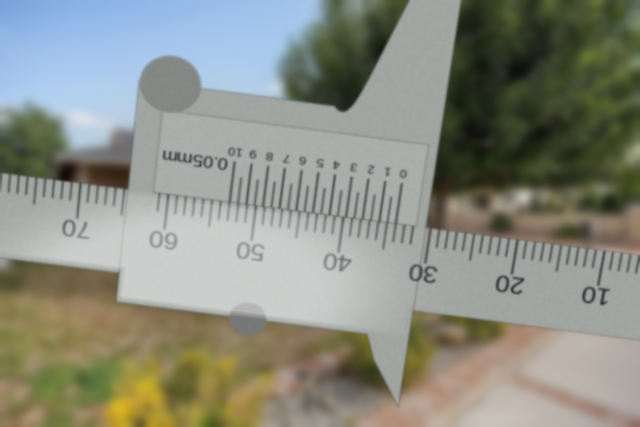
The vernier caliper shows 34.0 mm
